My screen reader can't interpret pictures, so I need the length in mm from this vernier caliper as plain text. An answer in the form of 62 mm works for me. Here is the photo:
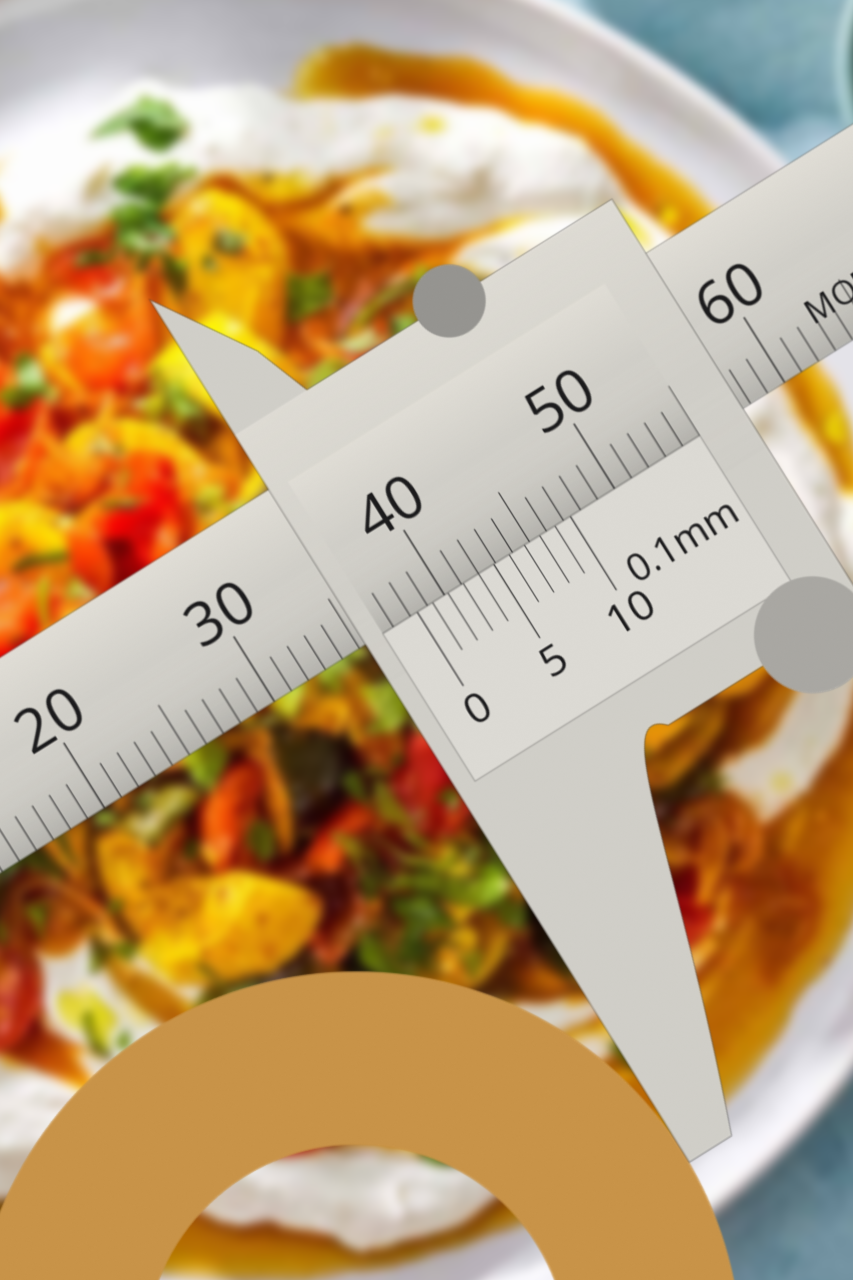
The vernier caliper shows 38.4 mm
